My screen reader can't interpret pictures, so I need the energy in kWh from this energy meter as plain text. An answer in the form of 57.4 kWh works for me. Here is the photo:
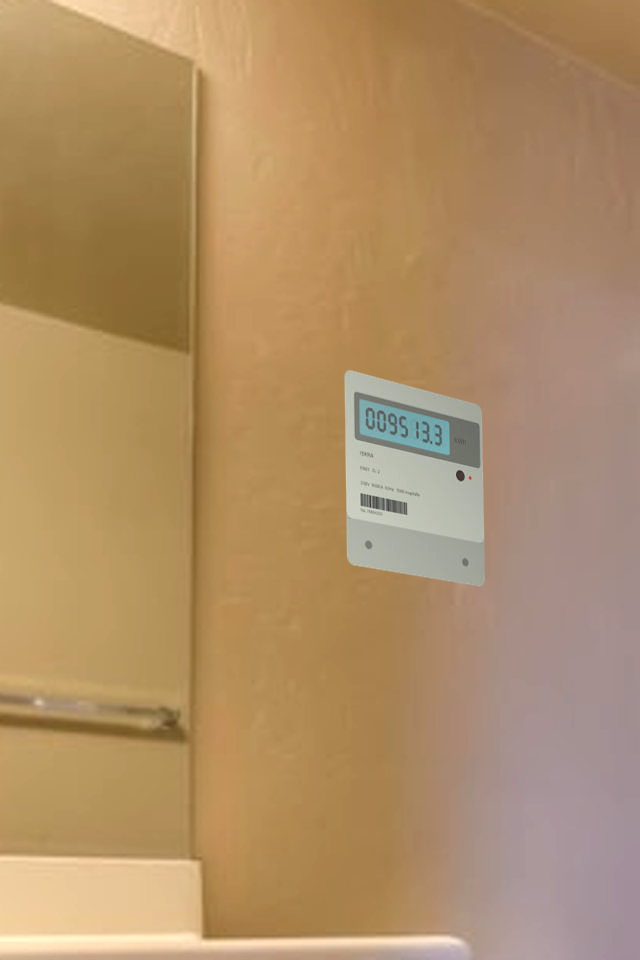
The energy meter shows 9513.3 kWh
